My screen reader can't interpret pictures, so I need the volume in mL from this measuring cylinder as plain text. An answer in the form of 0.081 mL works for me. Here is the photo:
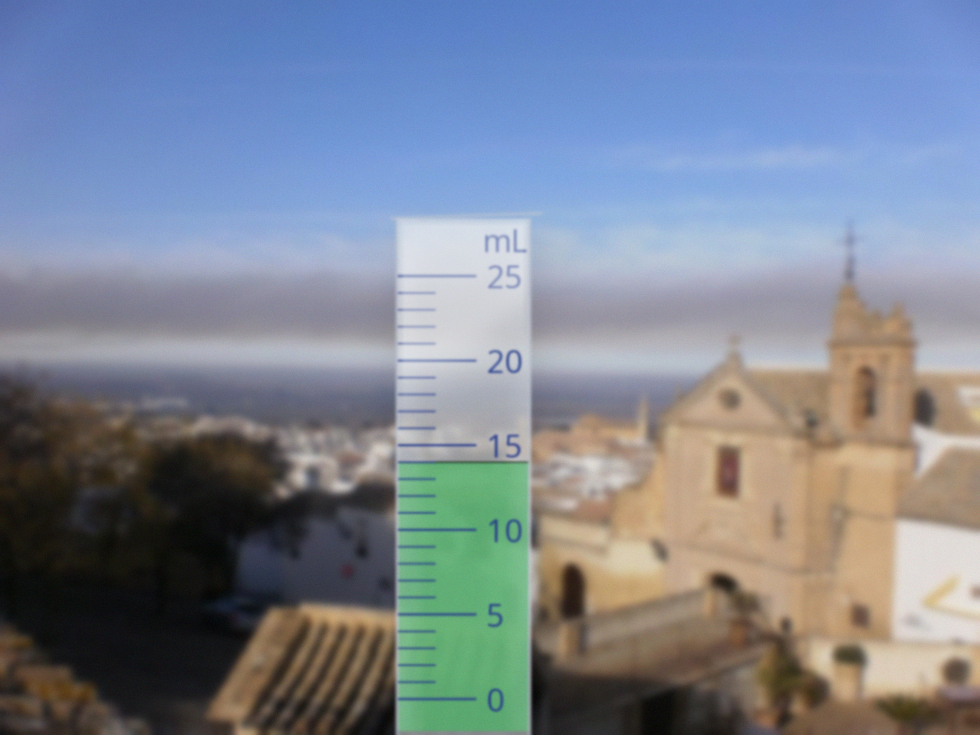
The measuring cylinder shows 14 mL
